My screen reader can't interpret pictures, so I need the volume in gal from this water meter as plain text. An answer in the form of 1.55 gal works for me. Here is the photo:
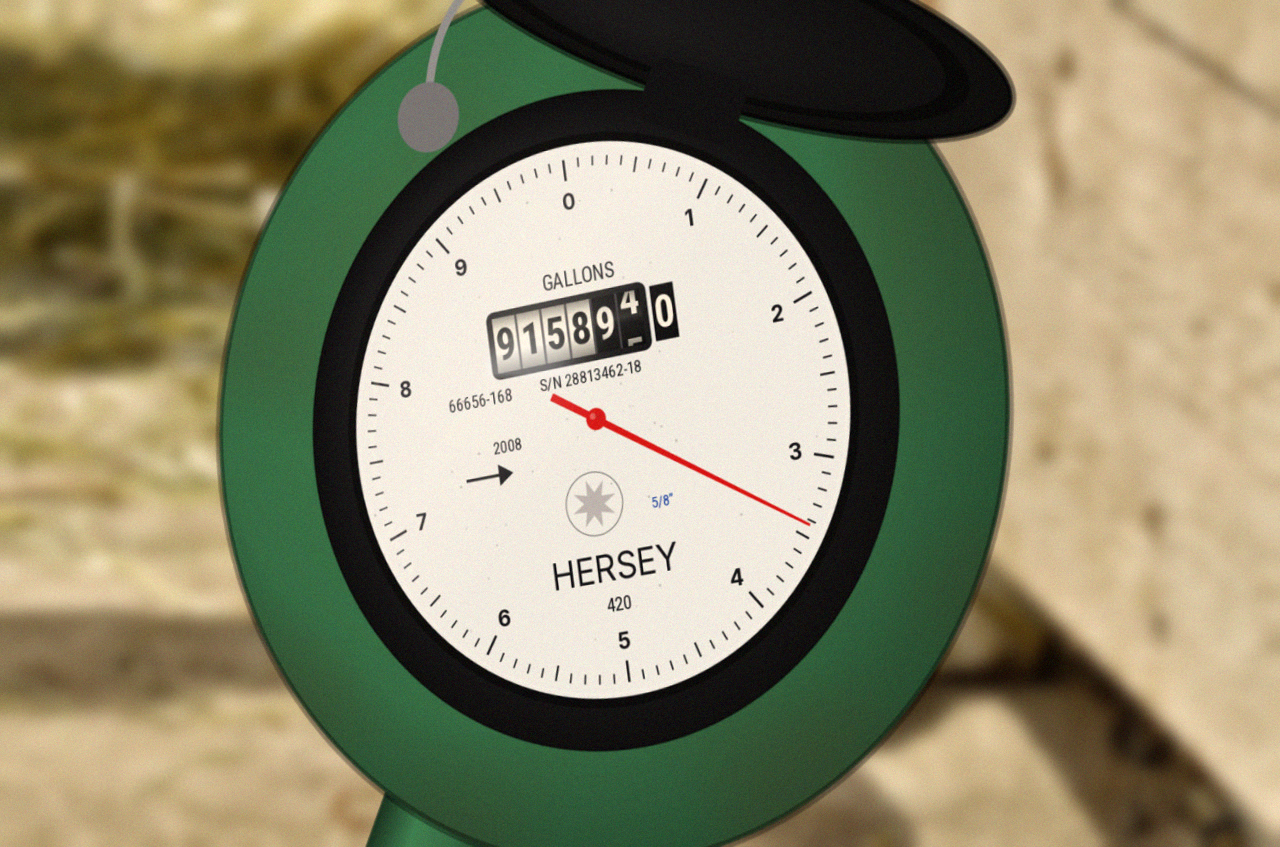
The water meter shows 9158943.4 gal
